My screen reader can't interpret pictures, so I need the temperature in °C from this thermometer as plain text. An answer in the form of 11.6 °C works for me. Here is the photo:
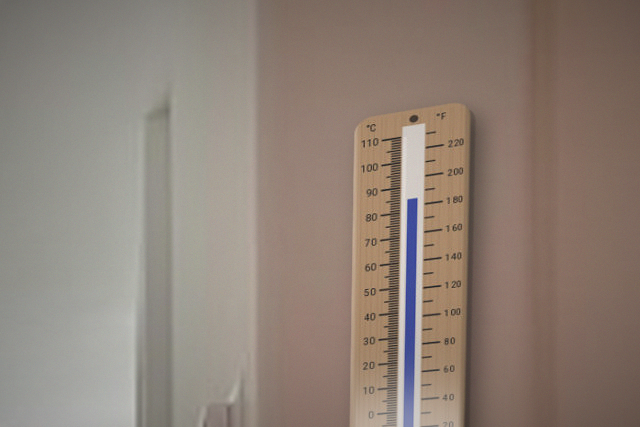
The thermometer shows 85 °C
